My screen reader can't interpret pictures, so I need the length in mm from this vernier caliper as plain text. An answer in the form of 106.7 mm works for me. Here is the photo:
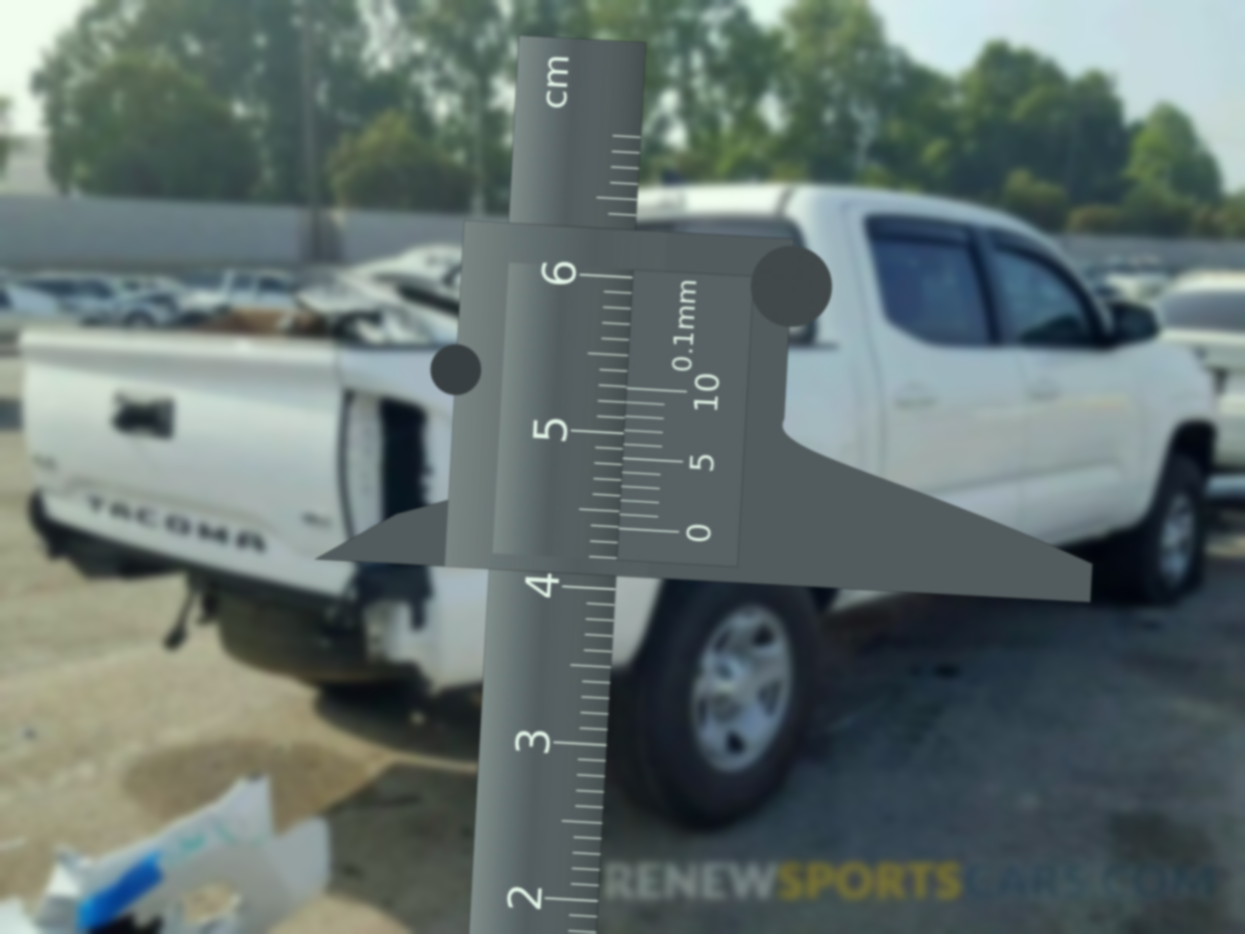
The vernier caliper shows 43.9 mm
